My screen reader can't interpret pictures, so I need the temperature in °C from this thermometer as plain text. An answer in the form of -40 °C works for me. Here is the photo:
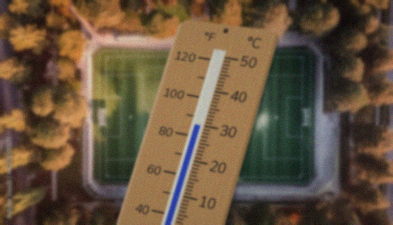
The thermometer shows 30 °C
